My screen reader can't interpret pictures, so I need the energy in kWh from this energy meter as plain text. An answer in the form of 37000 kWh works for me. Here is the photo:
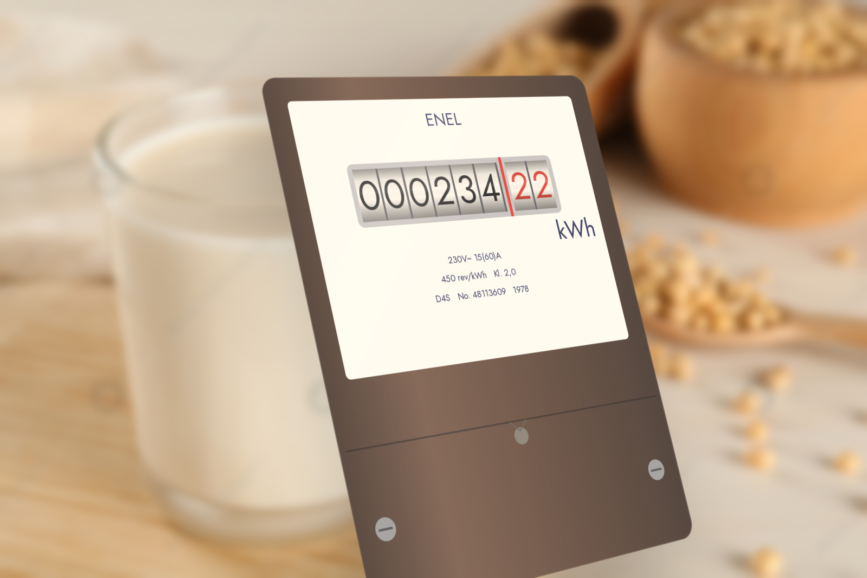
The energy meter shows 234.22 kWh
